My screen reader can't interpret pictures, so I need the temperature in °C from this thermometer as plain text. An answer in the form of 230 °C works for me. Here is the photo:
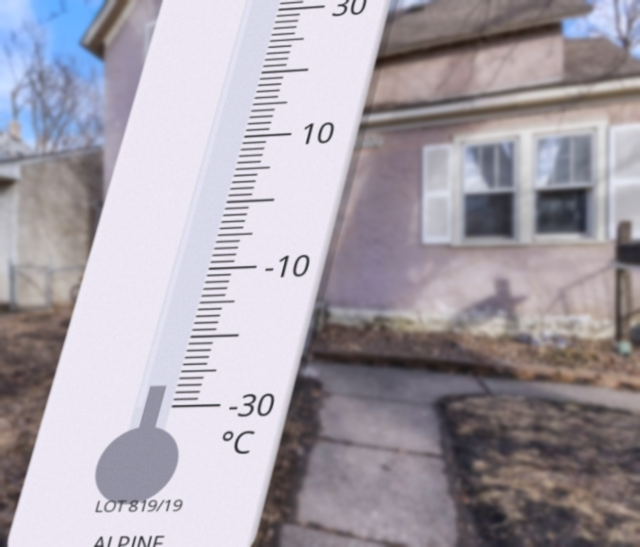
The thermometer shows -27 °C
